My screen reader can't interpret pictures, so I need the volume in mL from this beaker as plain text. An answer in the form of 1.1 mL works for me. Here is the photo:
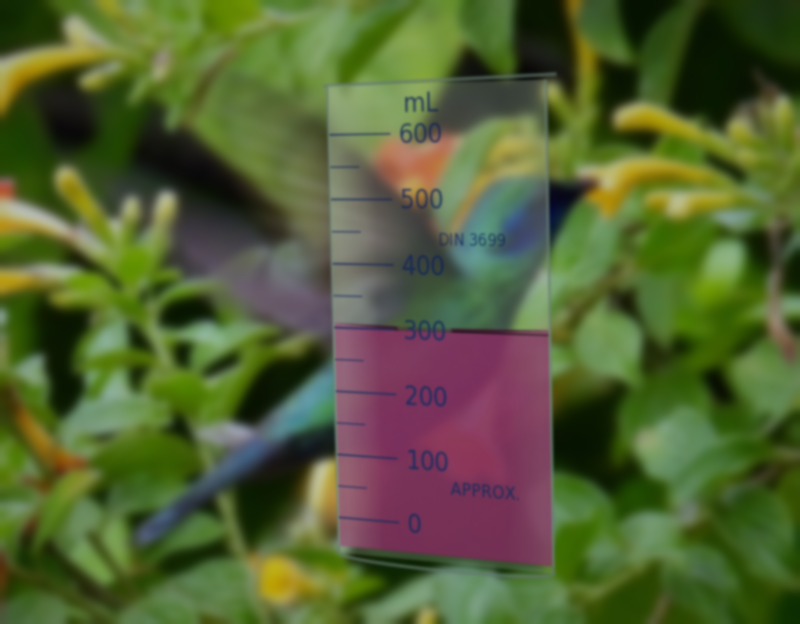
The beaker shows 300 mL
